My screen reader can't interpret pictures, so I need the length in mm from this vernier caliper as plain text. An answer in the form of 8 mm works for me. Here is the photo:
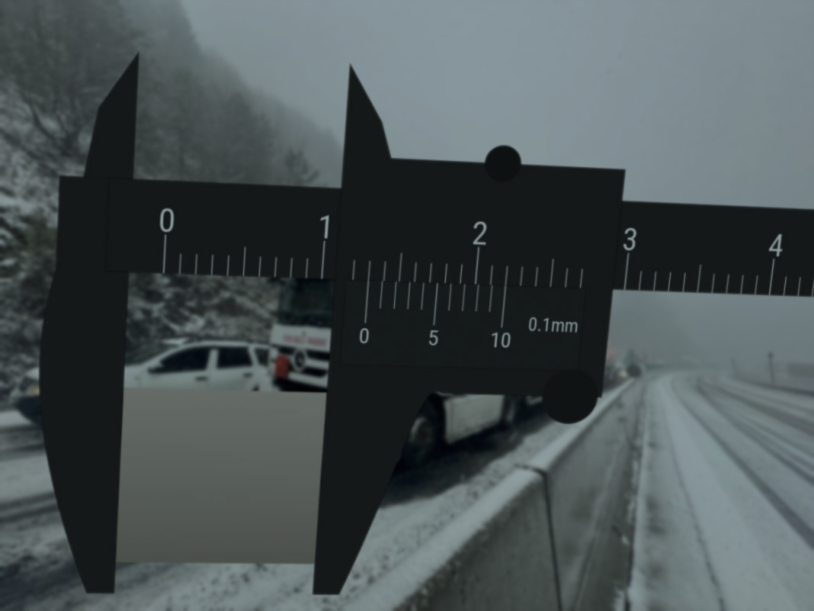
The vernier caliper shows 13.0 mm
